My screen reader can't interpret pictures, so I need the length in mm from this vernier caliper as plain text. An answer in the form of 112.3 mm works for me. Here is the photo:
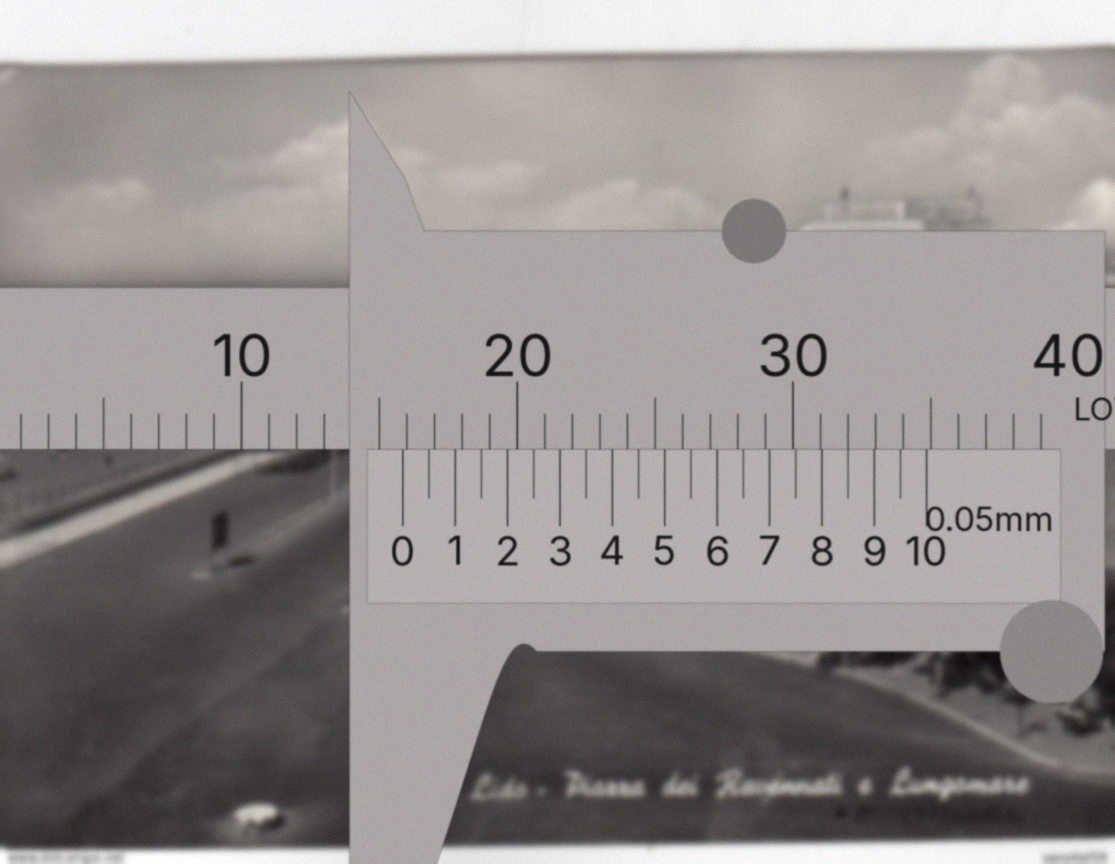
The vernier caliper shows 15.85 mm
